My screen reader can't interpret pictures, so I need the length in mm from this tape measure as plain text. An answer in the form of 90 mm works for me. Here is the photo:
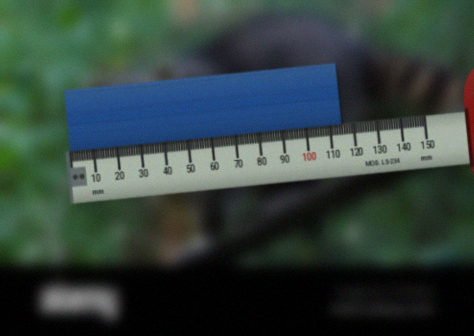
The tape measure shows 115 mm
